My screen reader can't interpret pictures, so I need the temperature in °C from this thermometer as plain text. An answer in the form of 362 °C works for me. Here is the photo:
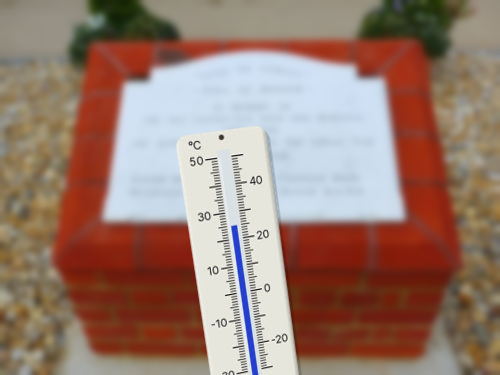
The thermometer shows 25 °C
